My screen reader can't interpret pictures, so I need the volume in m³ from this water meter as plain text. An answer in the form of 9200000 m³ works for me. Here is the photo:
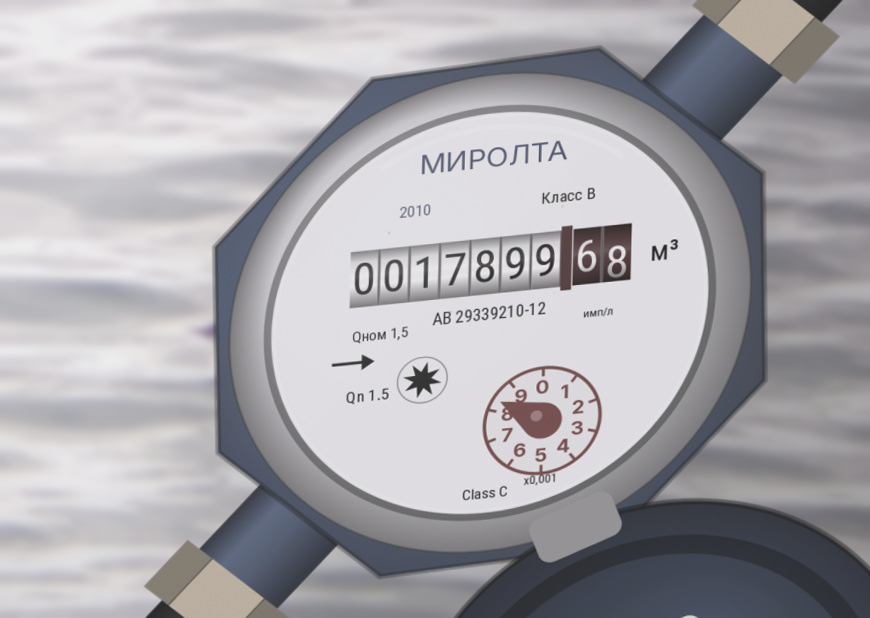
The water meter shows 17899.678 m³
